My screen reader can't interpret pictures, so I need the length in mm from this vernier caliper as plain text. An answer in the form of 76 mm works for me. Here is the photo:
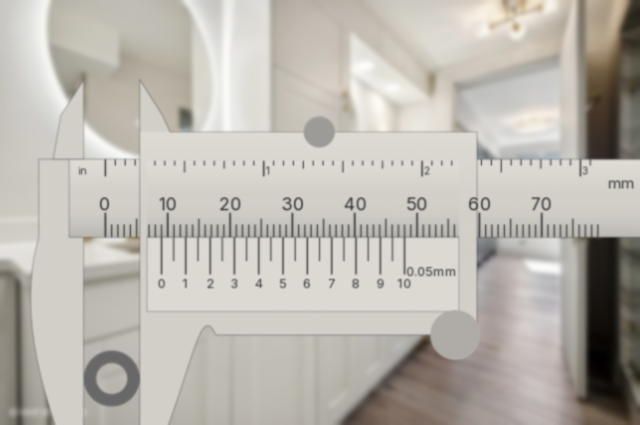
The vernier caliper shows 9.0 mm
